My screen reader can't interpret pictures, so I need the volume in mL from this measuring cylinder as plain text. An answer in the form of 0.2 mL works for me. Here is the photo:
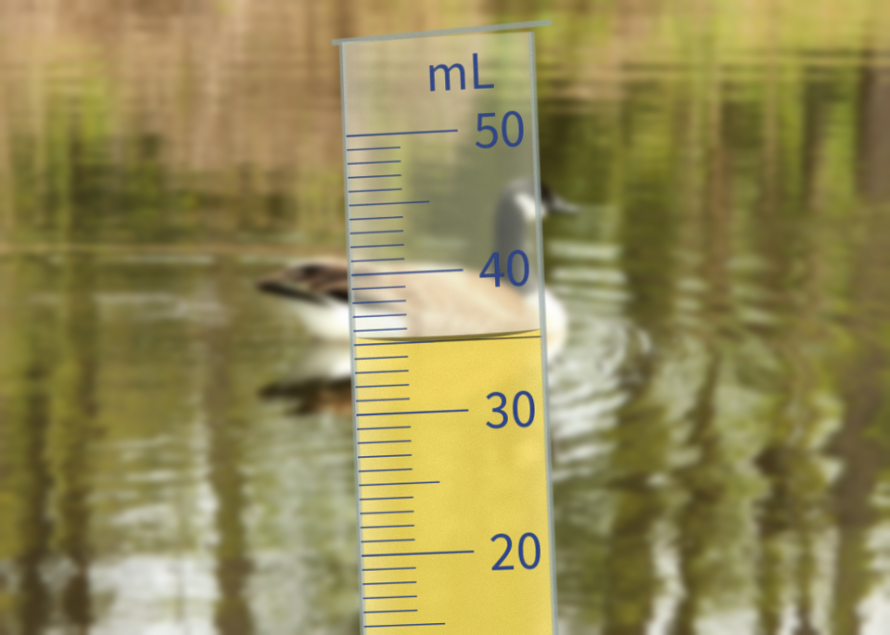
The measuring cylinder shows 35 mL
